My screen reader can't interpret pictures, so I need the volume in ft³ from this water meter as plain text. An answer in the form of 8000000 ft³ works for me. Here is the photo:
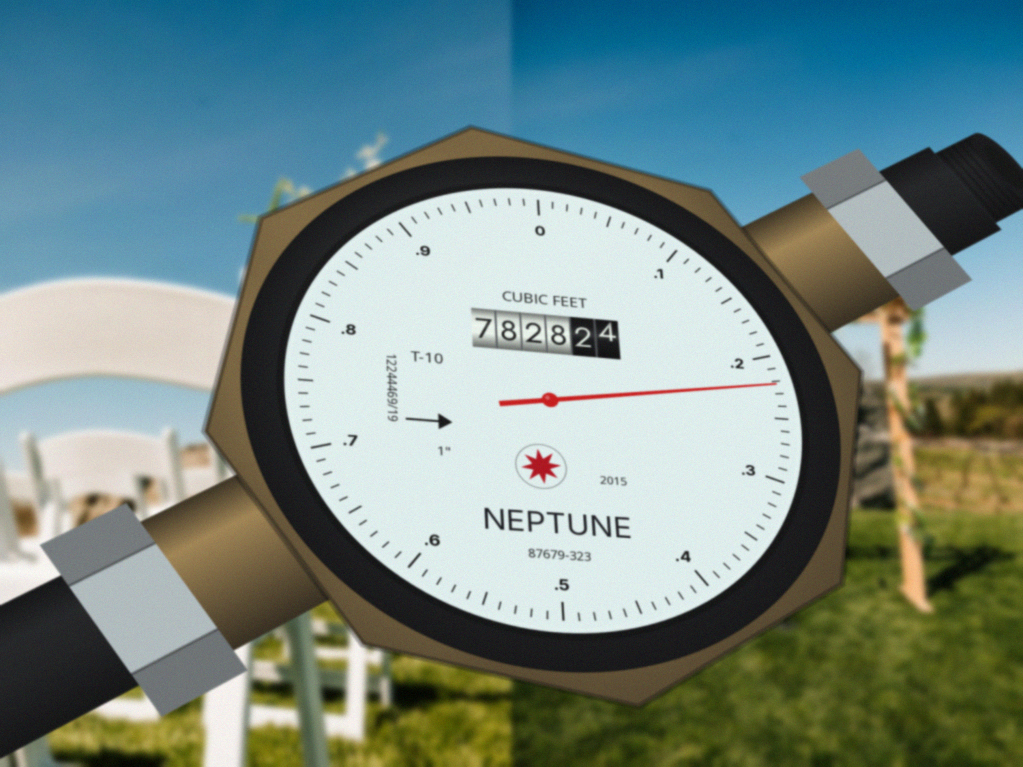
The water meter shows 782824.22 ft³
